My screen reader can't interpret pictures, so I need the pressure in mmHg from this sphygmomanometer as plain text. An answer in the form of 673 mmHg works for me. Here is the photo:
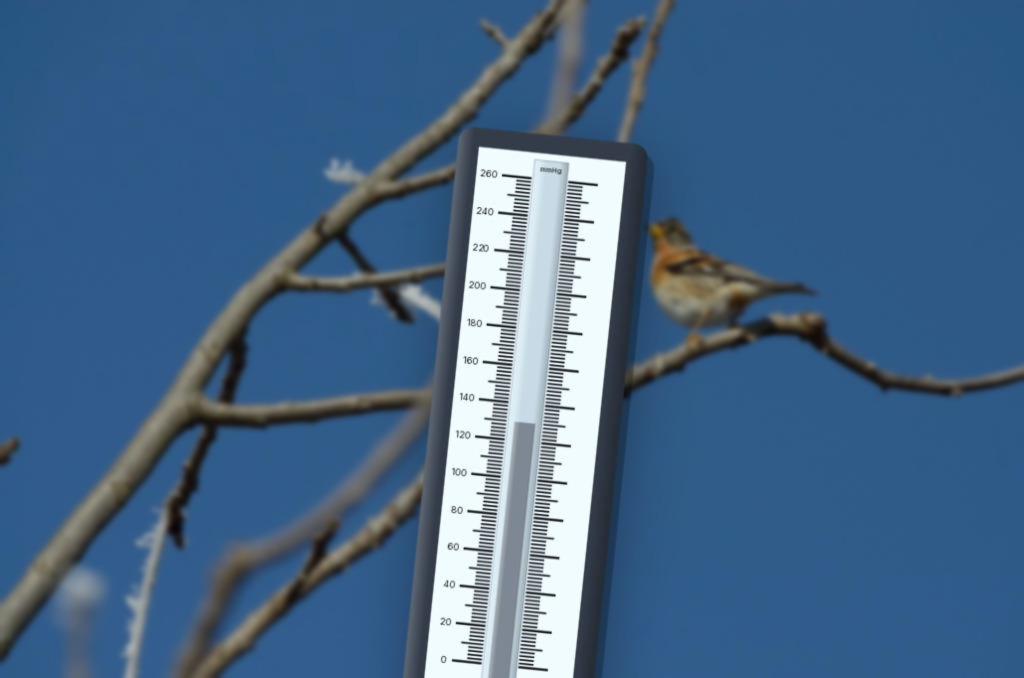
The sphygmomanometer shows 130 mmHg
